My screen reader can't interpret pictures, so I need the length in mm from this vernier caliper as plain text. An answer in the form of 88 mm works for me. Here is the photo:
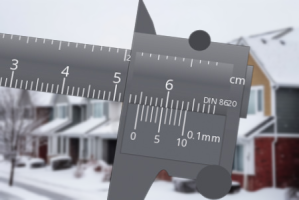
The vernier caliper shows 54.8 mm
